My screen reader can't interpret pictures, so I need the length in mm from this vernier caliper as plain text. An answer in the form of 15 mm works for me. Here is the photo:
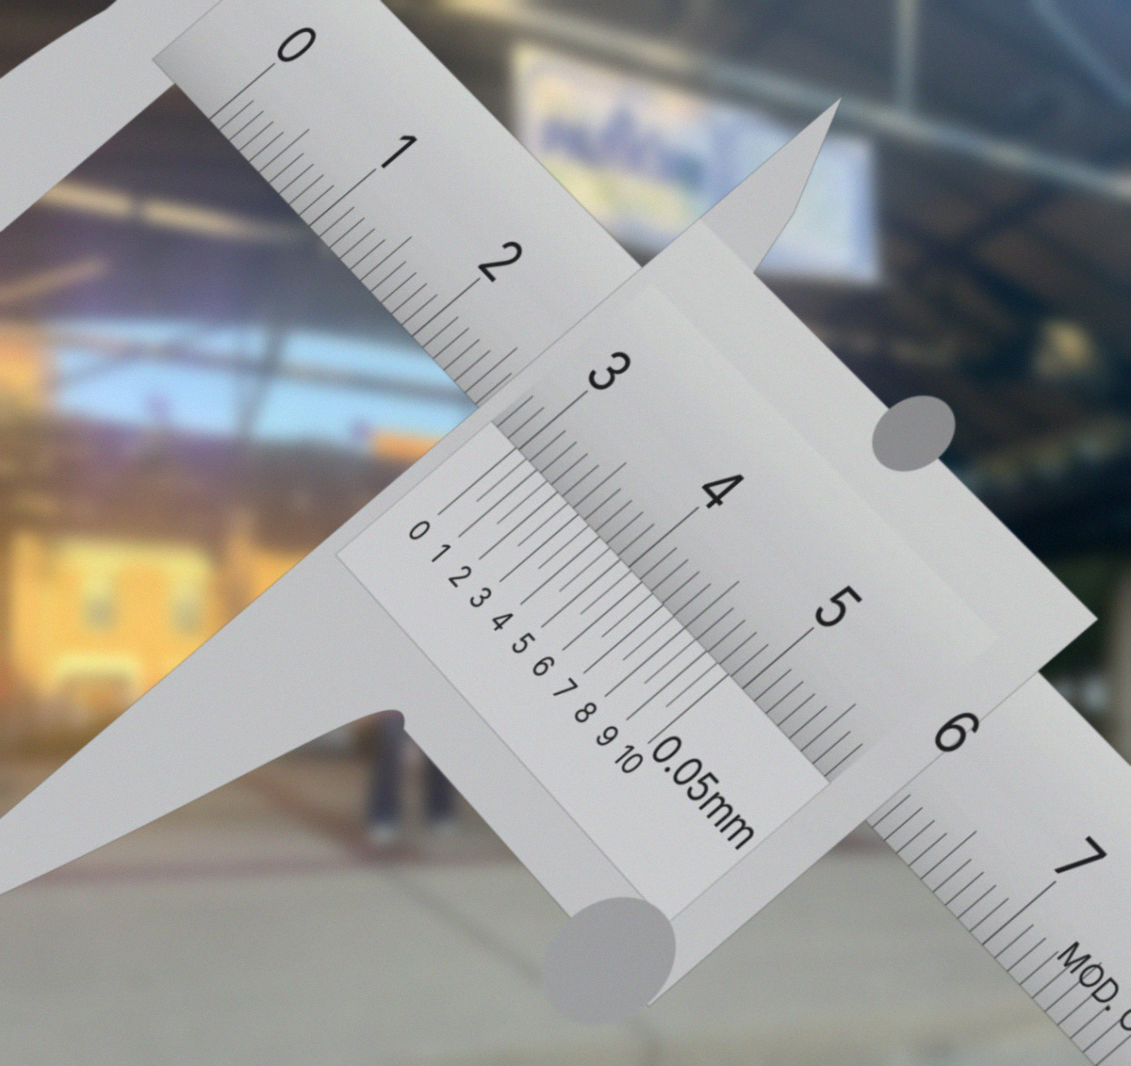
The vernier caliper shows 29.8 mm
